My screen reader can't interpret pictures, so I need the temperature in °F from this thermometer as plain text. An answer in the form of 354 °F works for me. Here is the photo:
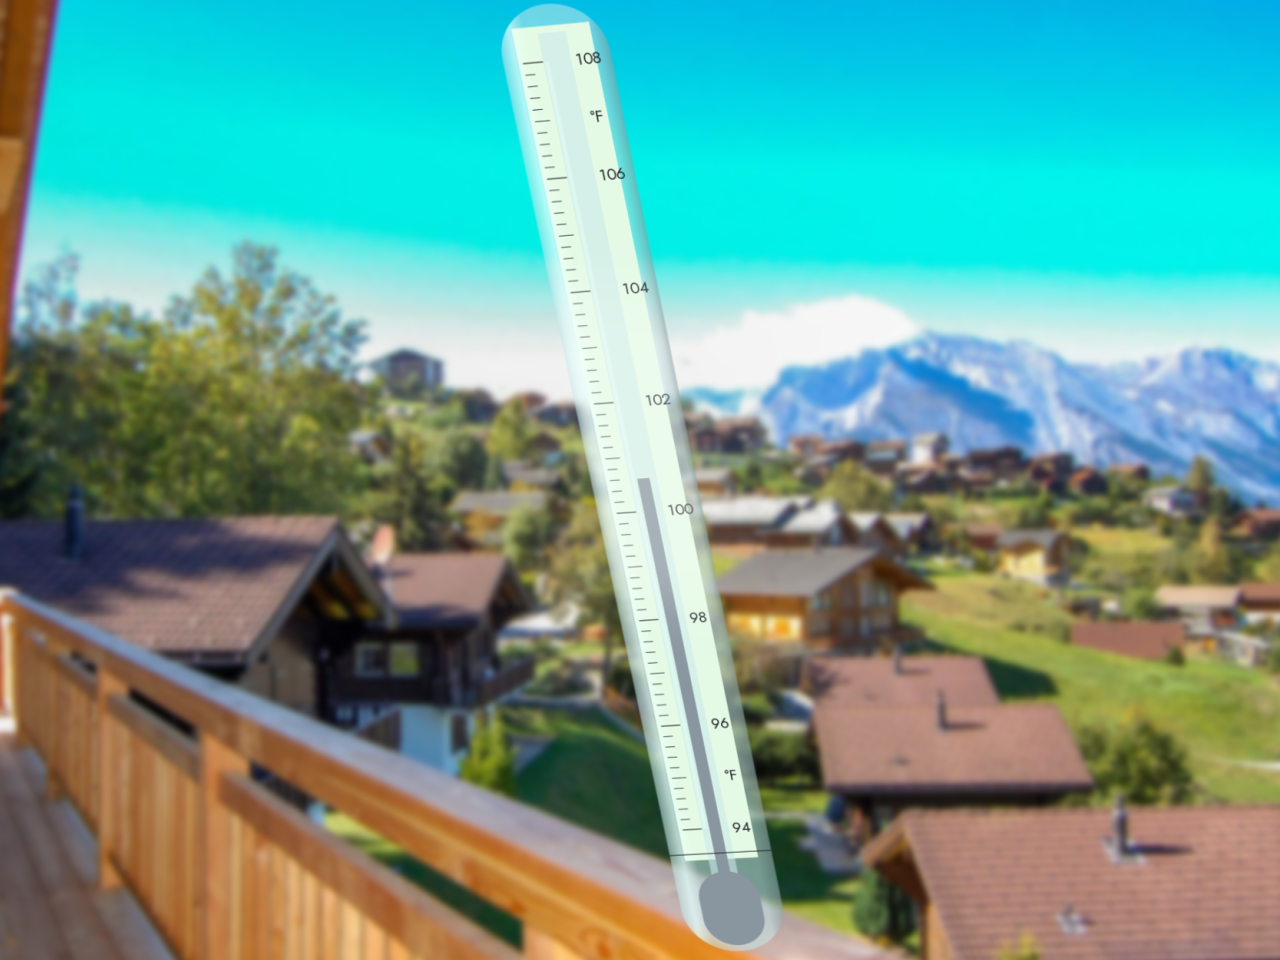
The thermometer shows 100.6 °F
